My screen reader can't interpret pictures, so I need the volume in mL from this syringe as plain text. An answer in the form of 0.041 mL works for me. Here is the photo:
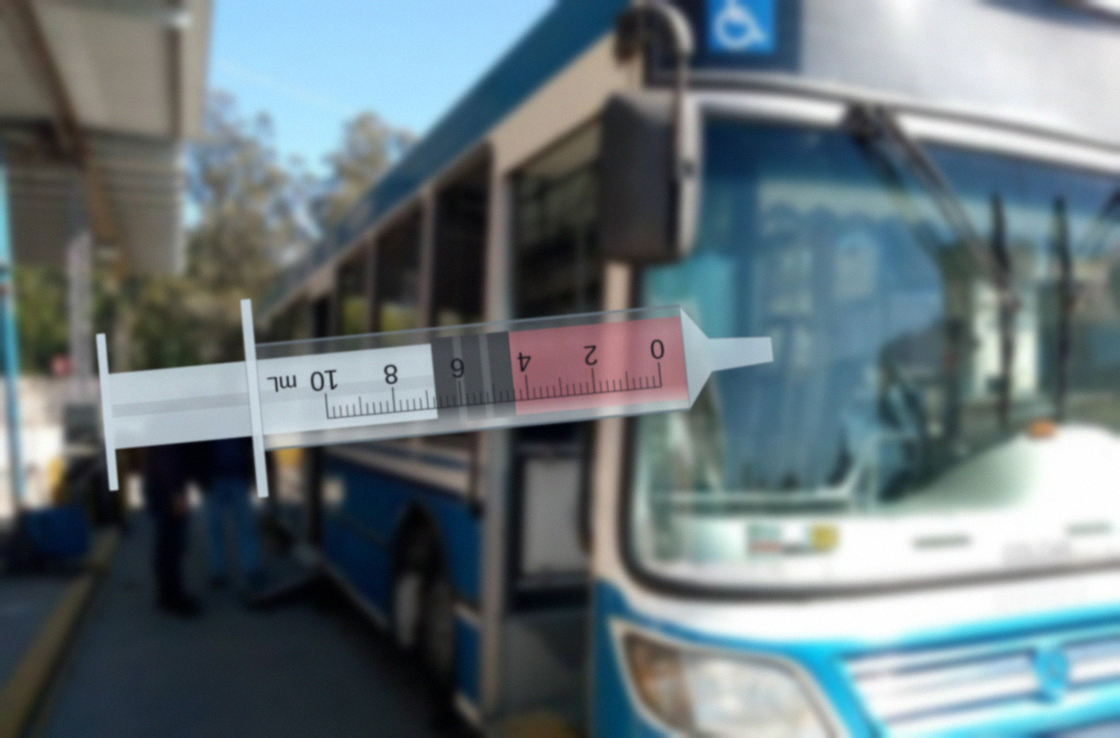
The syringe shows 4.4 mL
